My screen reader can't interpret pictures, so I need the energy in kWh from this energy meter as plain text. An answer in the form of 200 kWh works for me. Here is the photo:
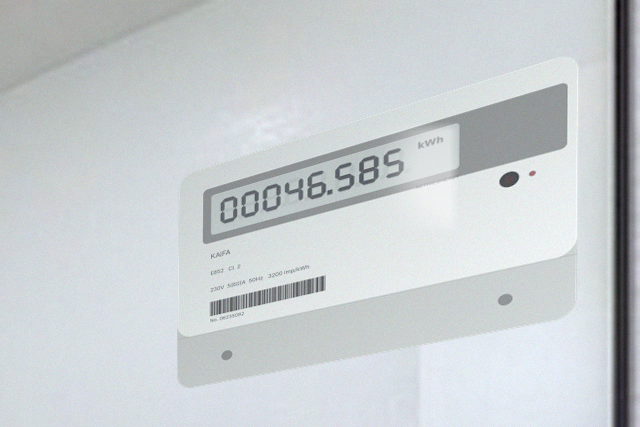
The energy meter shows 46.585 kWh
